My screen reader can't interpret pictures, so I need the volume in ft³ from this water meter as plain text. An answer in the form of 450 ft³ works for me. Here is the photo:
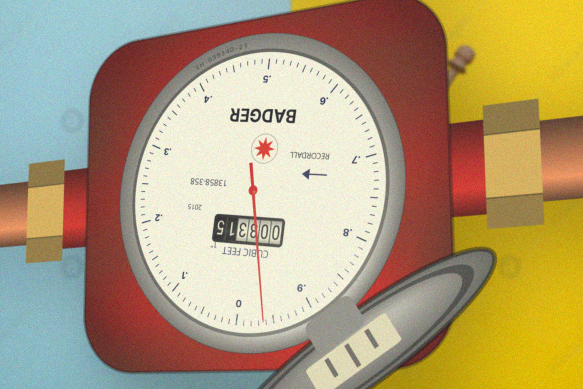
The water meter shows 3314.96 ft³
